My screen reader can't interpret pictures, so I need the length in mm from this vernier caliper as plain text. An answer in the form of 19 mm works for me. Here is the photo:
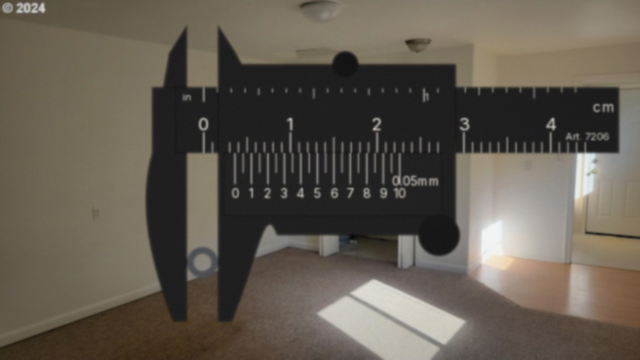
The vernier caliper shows 3.6 mm
